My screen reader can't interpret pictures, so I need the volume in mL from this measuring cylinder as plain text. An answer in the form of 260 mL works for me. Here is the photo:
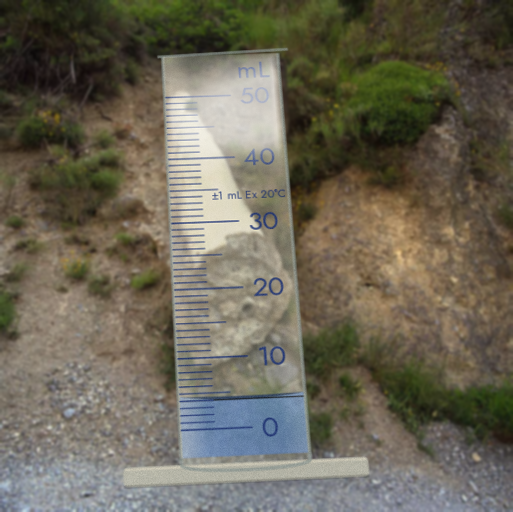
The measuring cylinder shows 4 mL
